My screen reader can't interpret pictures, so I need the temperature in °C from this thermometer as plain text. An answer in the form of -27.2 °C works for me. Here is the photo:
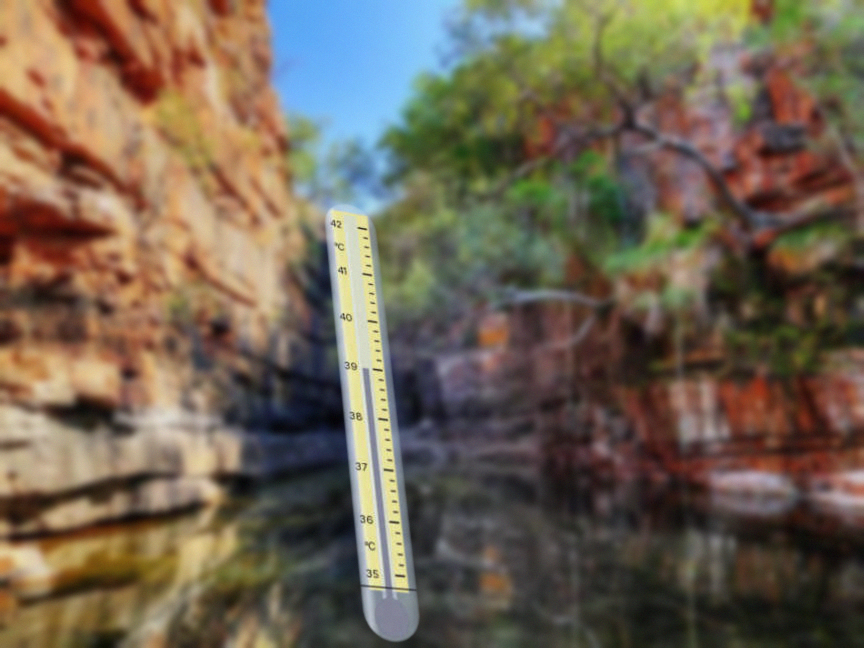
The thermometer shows 39 °C
